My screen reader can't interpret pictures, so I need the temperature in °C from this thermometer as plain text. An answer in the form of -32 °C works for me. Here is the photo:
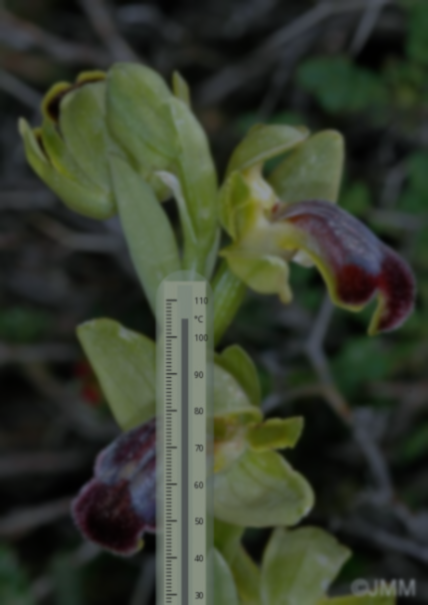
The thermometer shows 105 °C
